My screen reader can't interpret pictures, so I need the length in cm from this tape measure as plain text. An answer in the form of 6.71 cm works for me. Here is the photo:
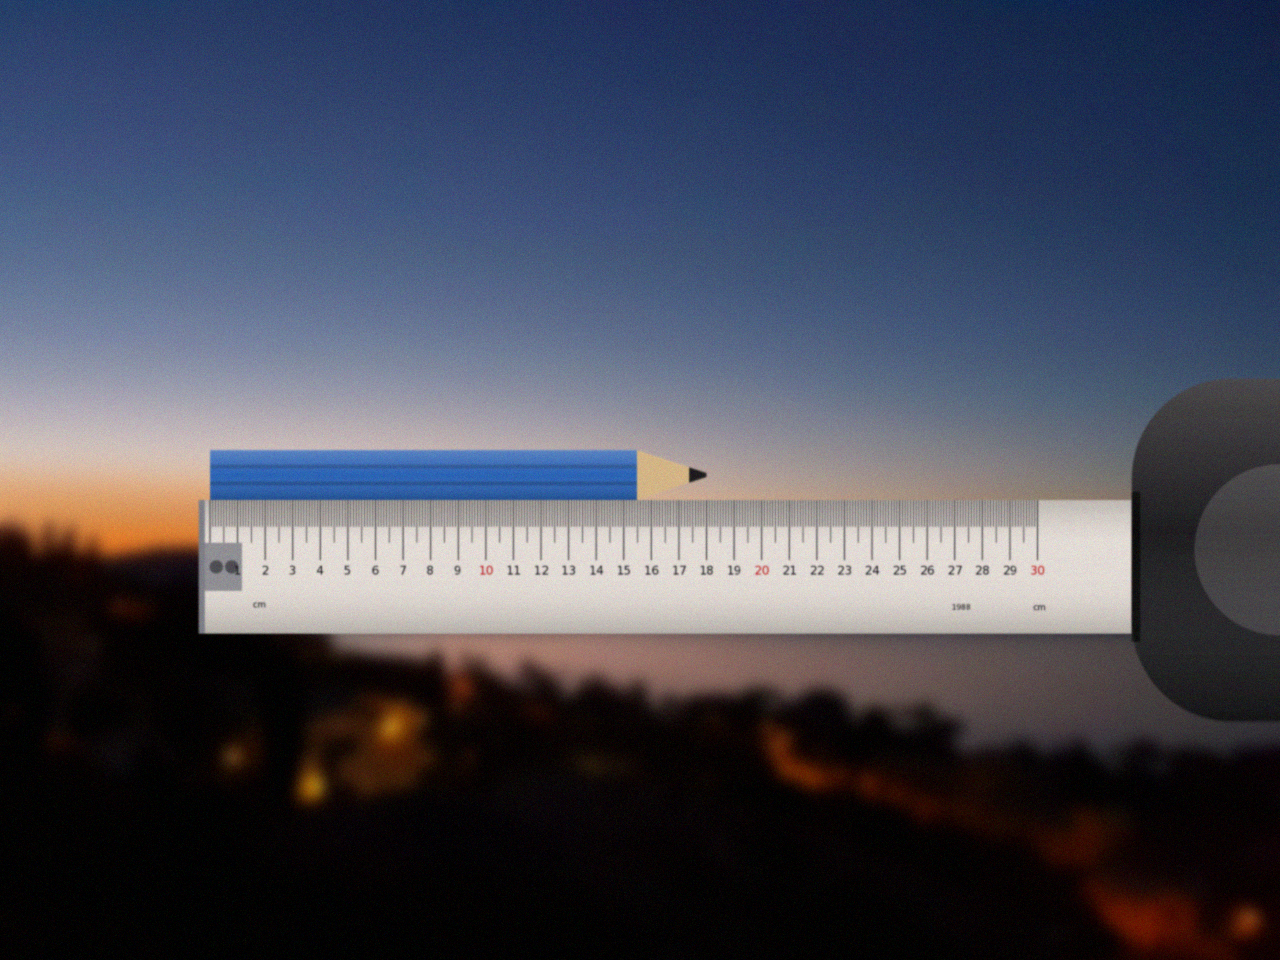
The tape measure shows 18 cm
